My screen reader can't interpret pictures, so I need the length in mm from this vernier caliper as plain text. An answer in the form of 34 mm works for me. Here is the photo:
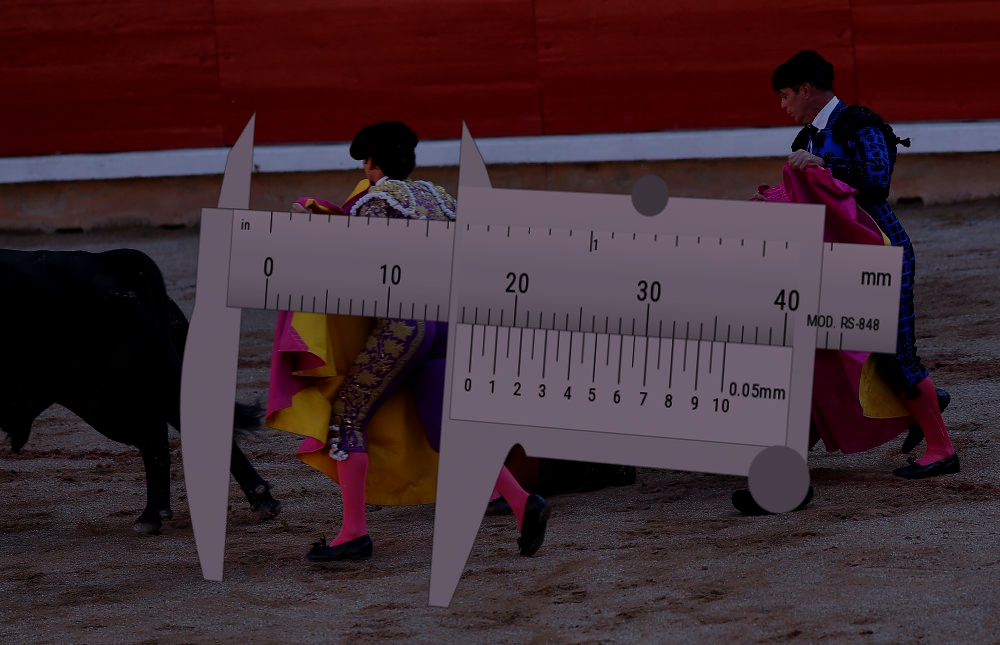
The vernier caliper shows 16.8 mm
